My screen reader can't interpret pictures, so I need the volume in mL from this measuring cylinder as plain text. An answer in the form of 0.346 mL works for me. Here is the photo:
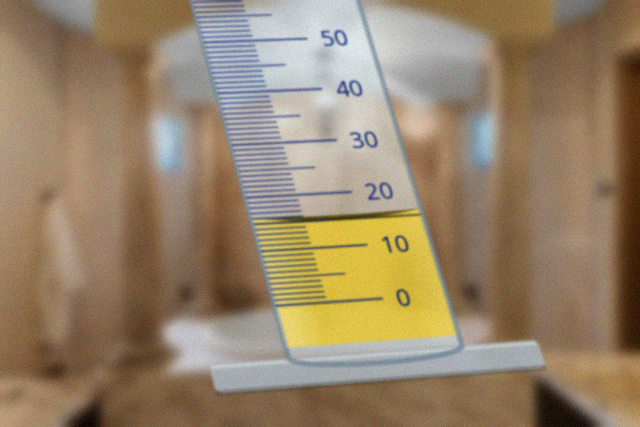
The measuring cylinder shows 15 mL
